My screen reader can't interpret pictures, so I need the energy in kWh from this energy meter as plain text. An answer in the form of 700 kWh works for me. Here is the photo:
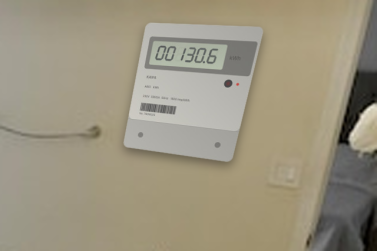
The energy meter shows 130.6 kWh
